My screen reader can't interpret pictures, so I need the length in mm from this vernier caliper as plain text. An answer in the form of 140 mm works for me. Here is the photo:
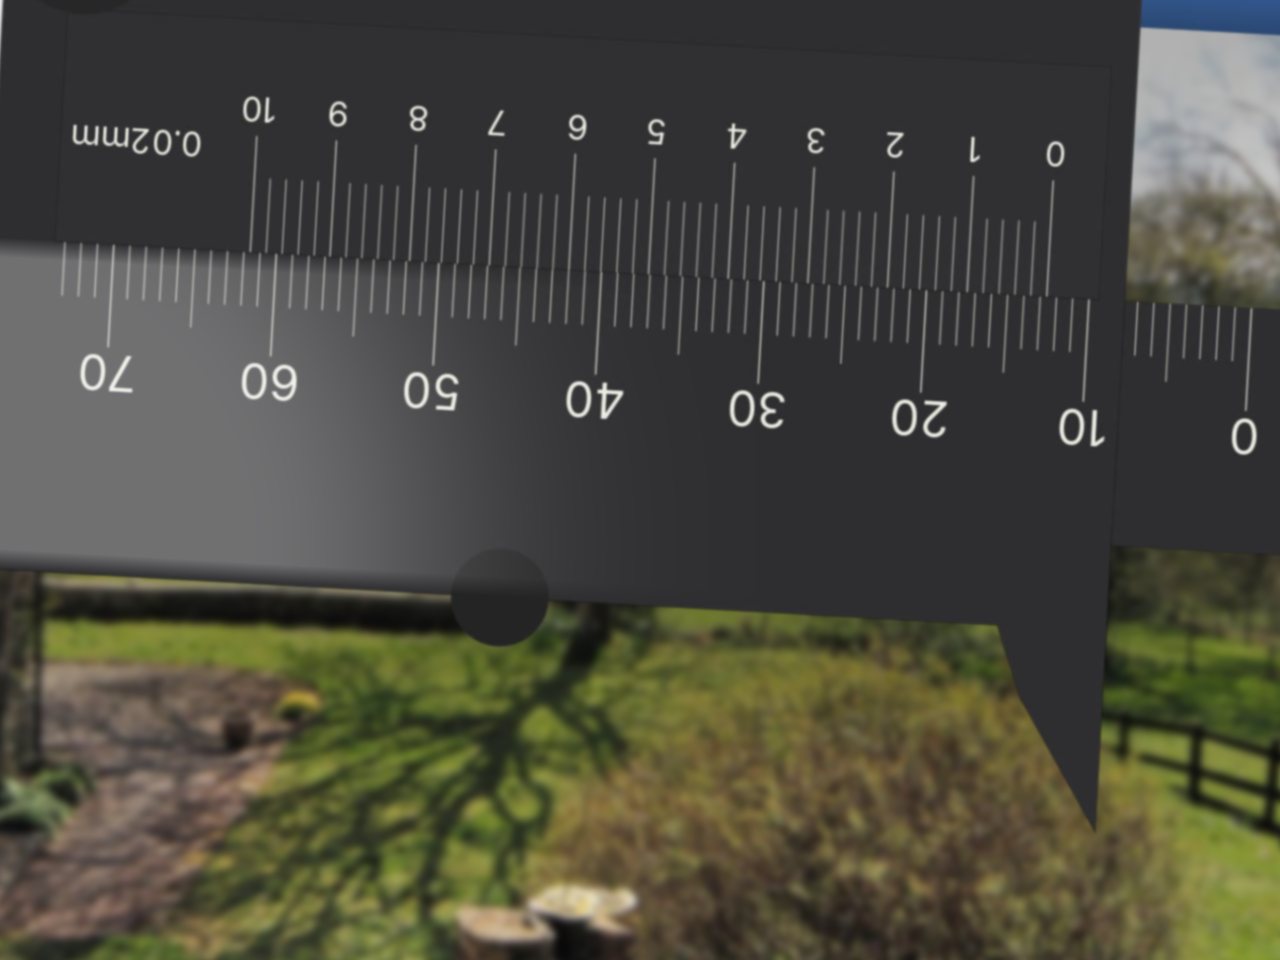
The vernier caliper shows 12.6 mm
